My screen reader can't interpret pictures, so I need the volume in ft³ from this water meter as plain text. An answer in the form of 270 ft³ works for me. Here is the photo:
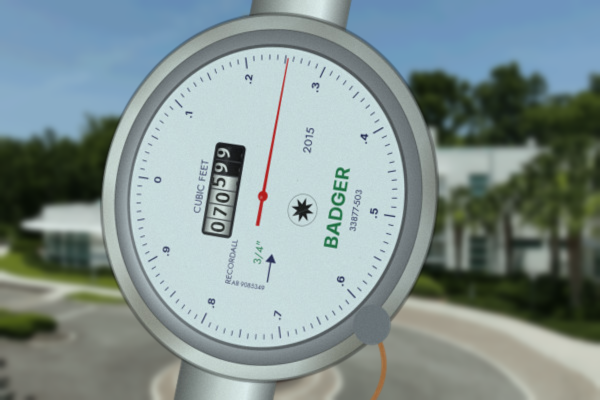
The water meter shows 70599.25 ft³
